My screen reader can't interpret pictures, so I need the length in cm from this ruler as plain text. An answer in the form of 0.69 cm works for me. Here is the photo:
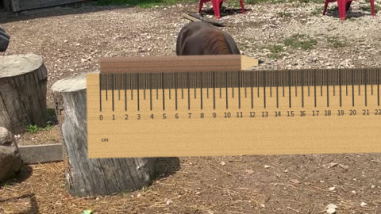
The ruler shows 13 cm
